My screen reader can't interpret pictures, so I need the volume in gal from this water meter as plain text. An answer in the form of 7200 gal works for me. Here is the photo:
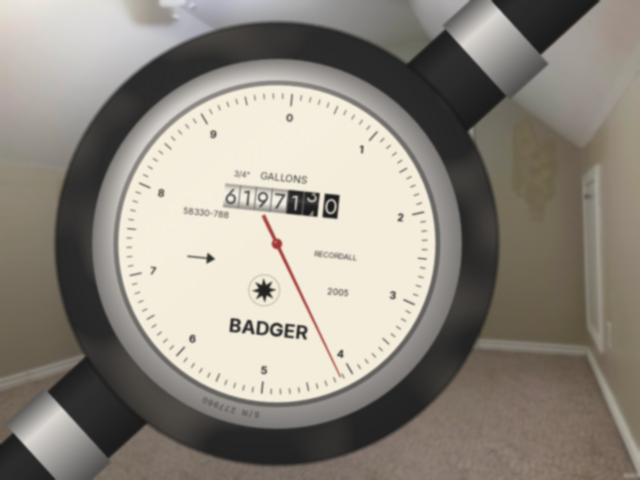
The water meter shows 6197134.1 gal
